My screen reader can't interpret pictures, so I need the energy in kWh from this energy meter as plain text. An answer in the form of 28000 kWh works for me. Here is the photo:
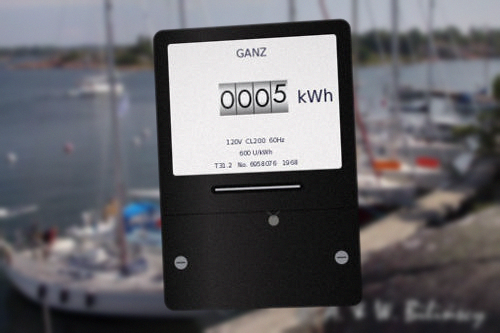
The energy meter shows 5 kWh
